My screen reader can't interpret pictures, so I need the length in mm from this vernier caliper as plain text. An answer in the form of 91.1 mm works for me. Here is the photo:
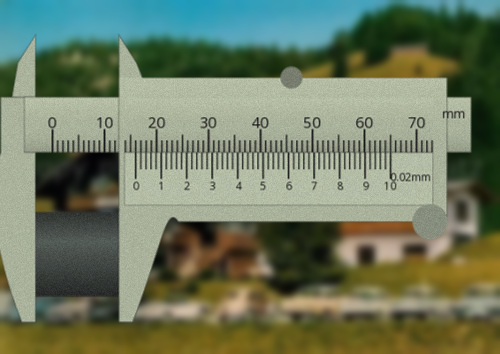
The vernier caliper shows 16.0 mm
